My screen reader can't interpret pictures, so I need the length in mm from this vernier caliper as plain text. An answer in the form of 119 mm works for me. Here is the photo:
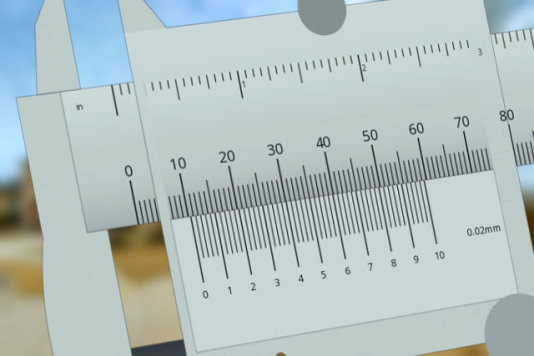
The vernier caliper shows 10.5 mm
